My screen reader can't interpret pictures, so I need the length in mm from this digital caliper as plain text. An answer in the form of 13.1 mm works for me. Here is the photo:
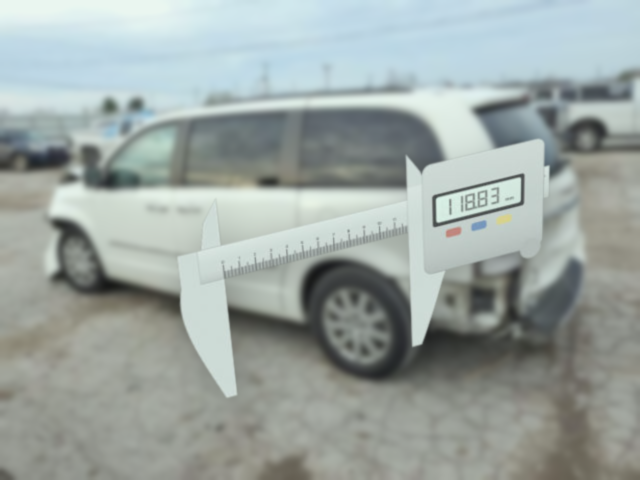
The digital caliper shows 118.83 mm
